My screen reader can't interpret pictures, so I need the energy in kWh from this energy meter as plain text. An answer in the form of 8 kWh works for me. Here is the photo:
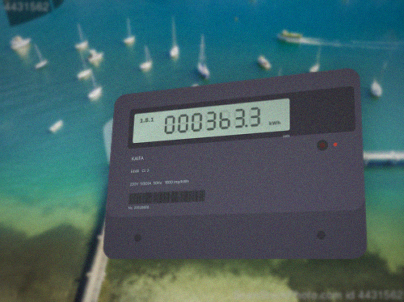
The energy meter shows 363.3 kWh
